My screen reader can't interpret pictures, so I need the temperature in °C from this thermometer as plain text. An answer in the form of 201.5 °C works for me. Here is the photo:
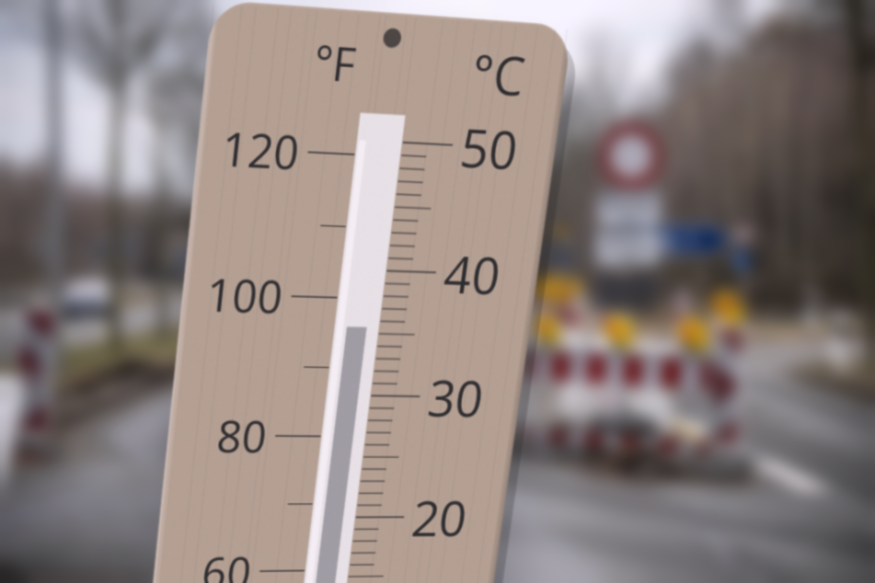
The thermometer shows 35.5 °C
